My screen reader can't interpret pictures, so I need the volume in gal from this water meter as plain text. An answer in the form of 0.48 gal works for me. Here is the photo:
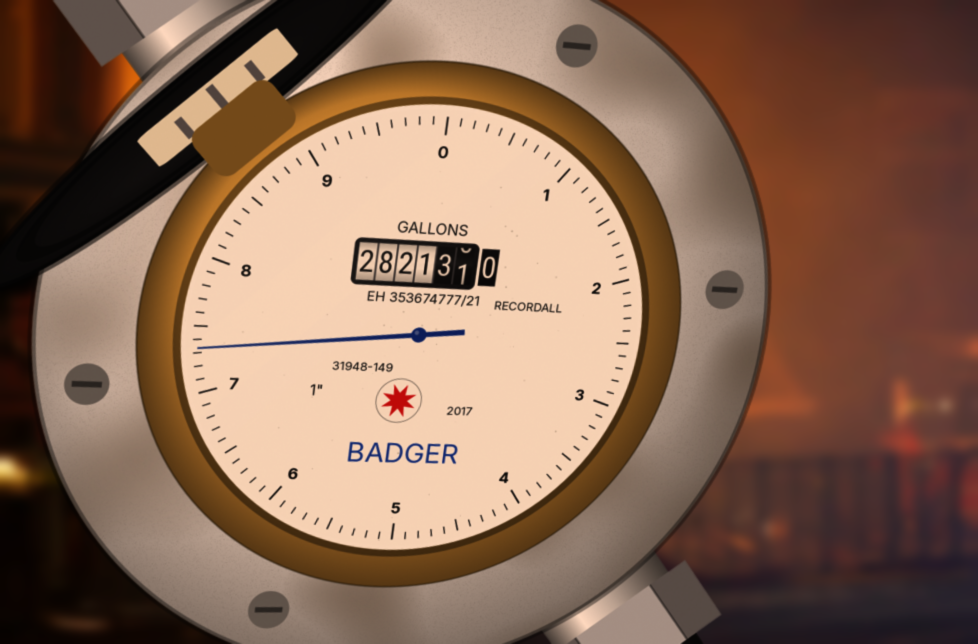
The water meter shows 2821307.3 gal
